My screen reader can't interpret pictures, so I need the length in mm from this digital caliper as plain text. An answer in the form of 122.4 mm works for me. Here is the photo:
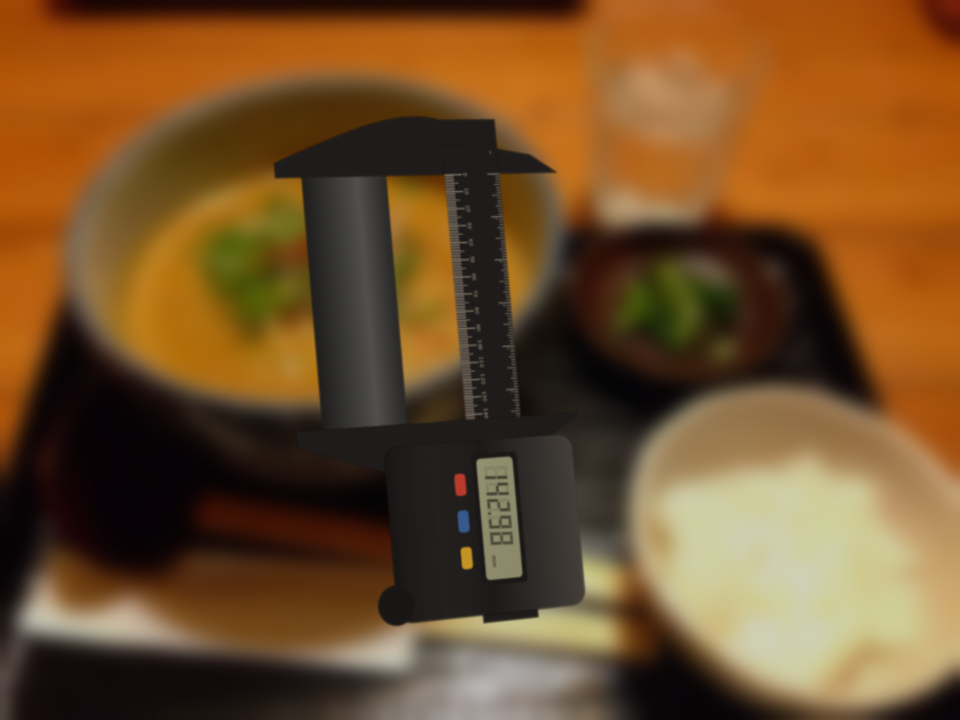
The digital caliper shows 142.98 mm
